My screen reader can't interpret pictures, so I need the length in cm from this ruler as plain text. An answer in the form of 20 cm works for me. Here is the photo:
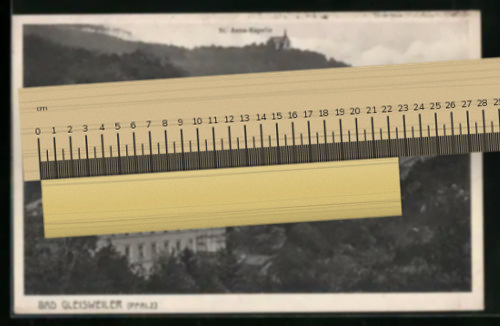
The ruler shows 22.5 cm
